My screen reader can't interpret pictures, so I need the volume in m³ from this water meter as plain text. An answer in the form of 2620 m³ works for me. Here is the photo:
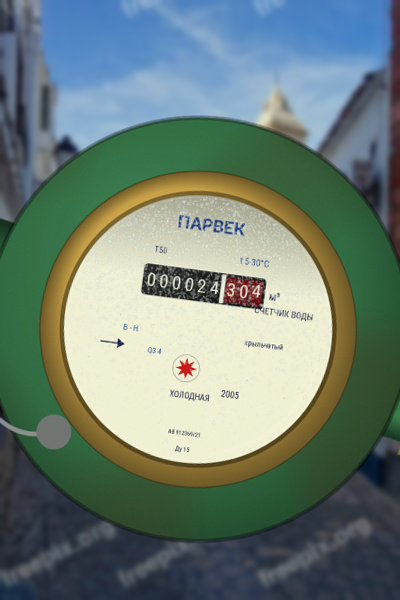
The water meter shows 24.304 m³
